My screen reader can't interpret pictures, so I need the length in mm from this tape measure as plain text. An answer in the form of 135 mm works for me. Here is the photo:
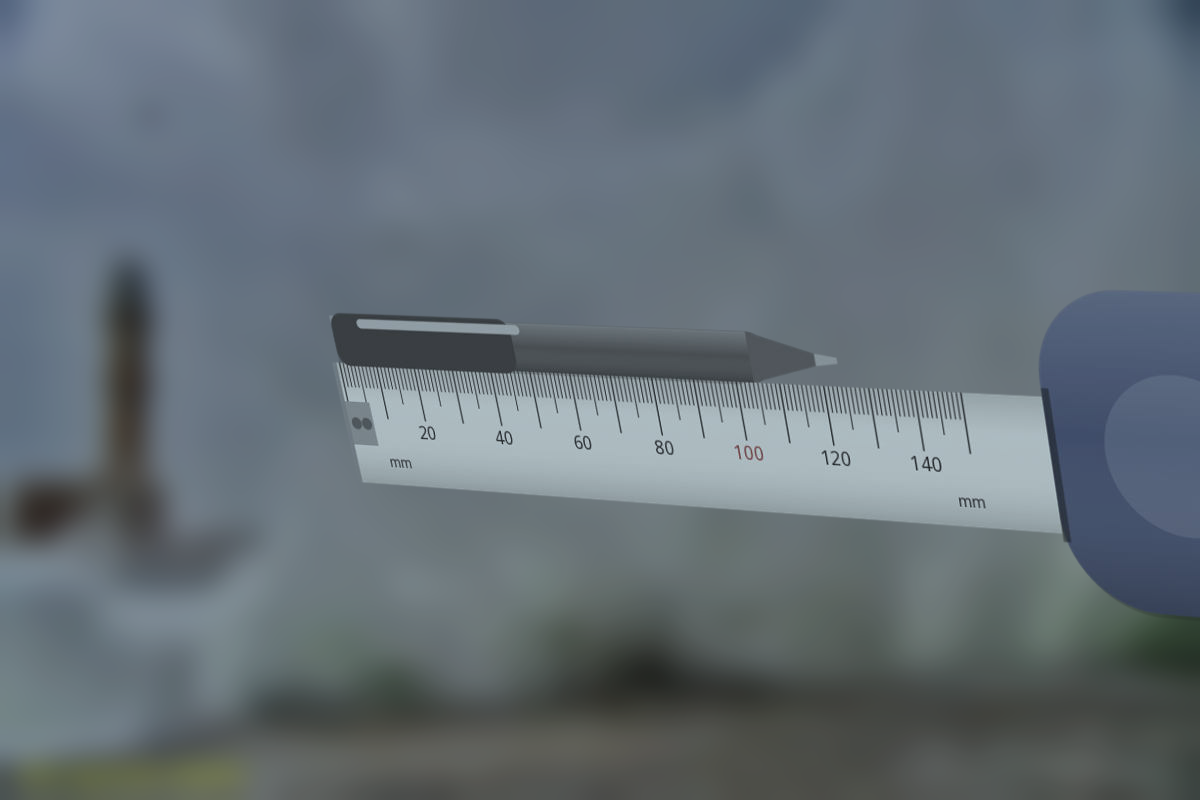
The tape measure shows 124 mm
